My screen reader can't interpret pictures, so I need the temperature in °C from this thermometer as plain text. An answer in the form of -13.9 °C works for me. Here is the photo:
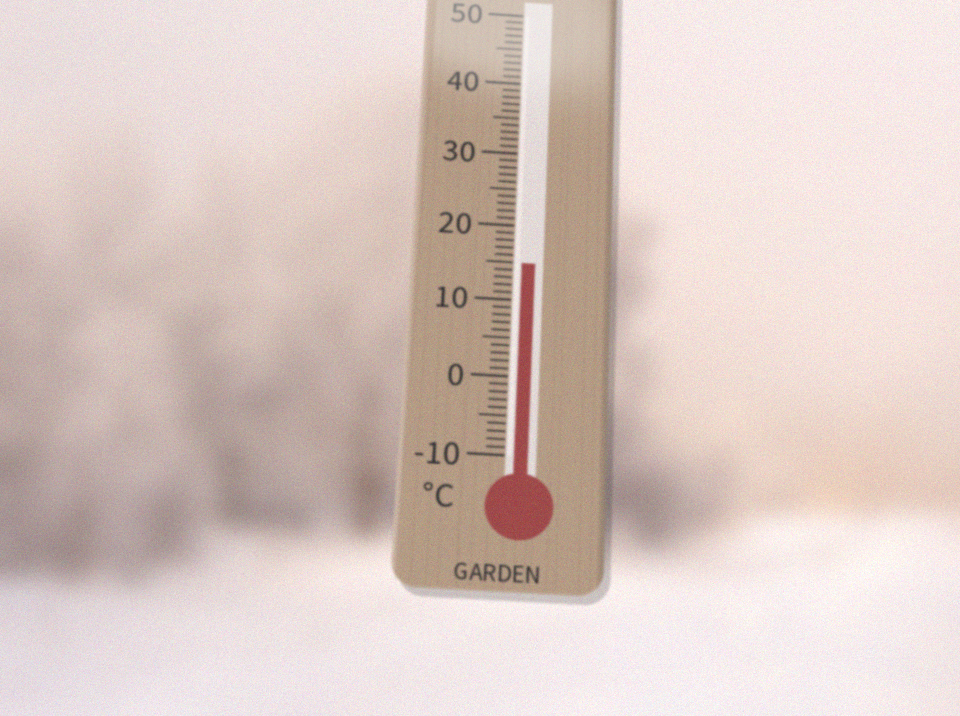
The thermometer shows 15 °C
